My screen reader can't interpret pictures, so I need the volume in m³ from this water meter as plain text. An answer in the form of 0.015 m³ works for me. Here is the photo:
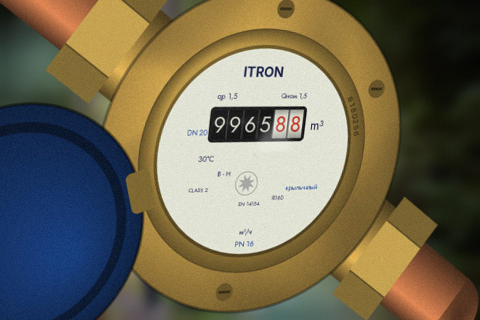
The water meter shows 9965.88 m³
